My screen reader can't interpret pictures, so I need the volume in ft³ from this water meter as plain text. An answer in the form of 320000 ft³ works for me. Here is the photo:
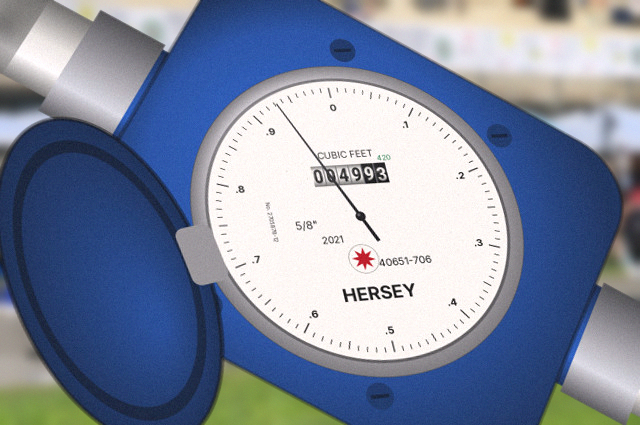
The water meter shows 4992.93 ft³
